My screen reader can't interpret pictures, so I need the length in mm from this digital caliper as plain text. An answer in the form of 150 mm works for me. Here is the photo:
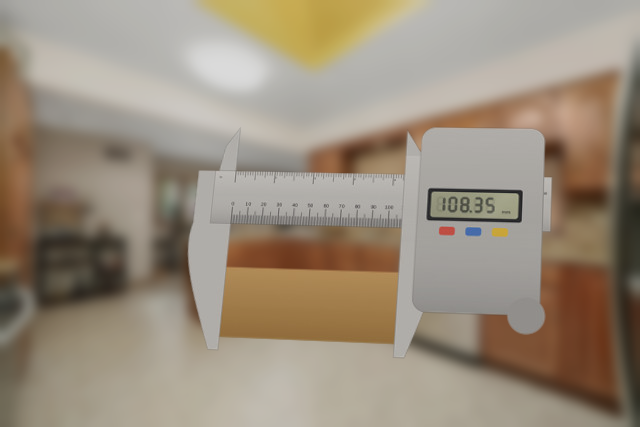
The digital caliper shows 108.35 mm
